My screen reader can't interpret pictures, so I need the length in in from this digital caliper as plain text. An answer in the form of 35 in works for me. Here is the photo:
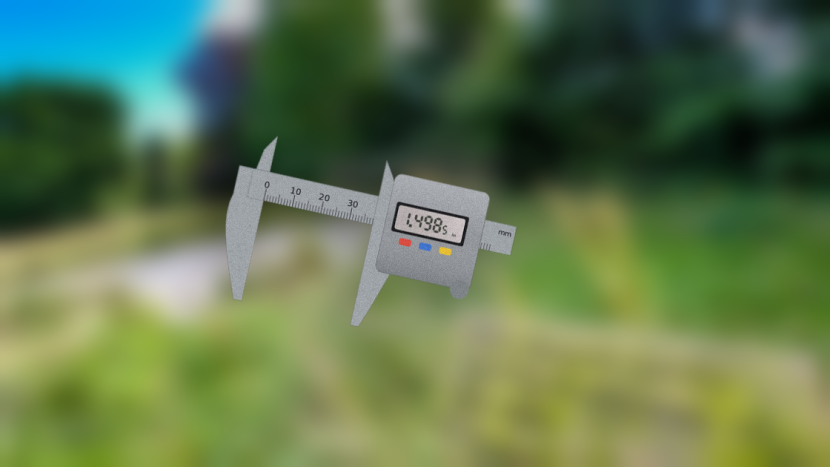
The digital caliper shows 1.4985 in
